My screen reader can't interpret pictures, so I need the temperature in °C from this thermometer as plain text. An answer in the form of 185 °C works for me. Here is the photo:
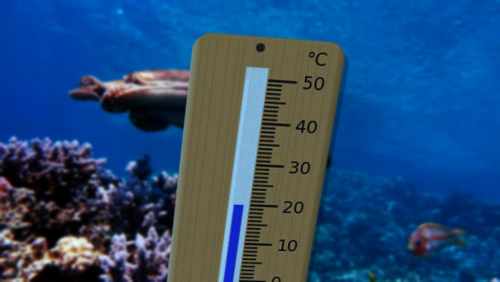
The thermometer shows 20 °C
